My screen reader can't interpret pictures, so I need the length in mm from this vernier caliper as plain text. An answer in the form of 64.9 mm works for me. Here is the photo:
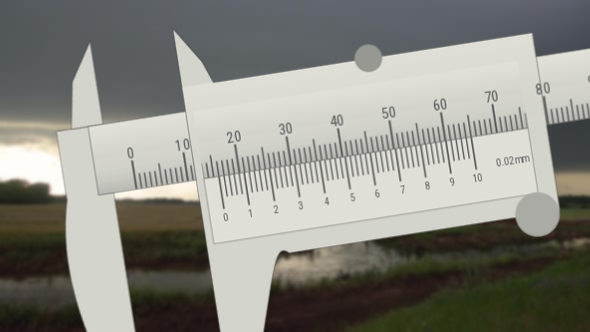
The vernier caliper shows 16.0 mm
